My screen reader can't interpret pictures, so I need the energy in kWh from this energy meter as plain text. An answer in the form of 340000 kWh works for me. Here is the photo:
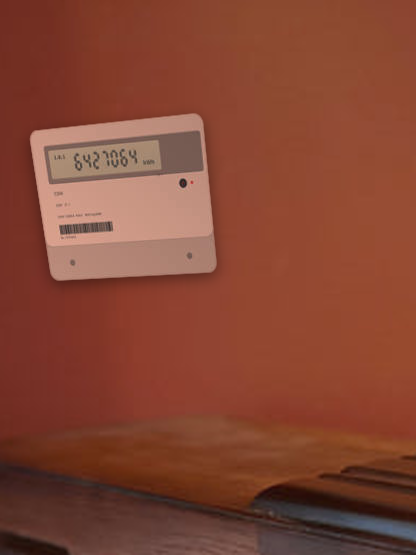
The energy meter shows 6427064 kWh
